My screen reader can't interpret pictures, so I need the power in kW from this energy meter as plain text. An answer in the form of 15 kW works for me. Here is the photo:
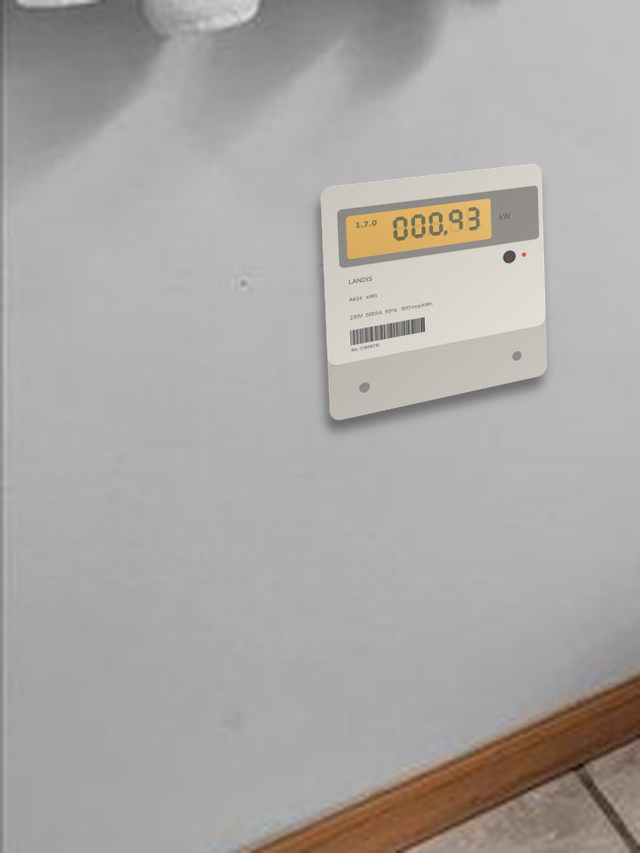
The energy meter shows 0.93 kW
